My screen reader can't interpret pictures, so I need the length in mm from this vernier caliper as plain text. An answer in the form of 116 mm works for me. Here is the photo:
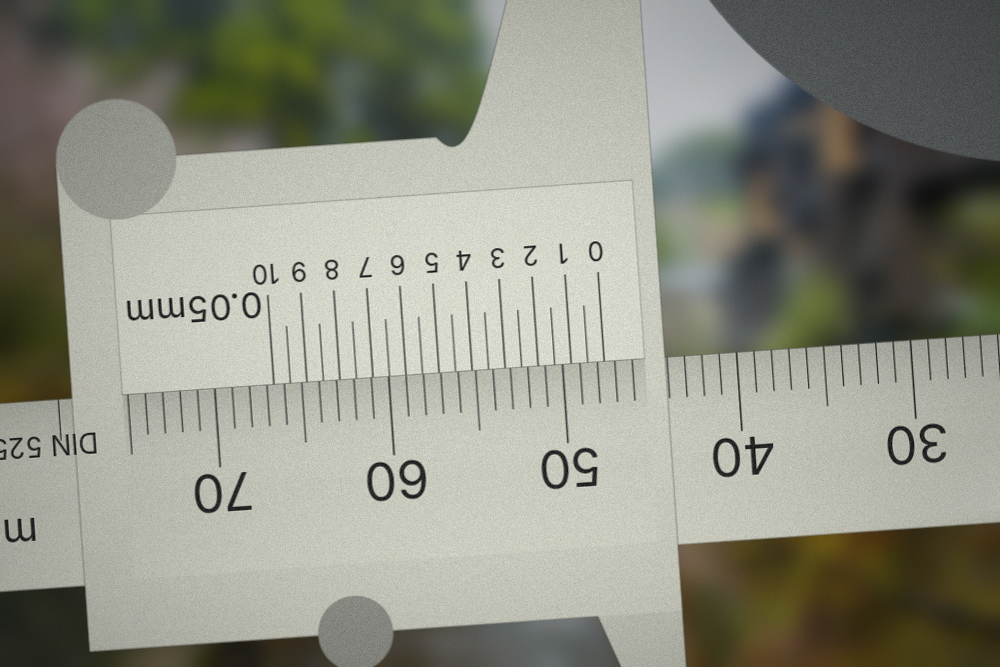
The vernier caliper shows 47.6 mm
